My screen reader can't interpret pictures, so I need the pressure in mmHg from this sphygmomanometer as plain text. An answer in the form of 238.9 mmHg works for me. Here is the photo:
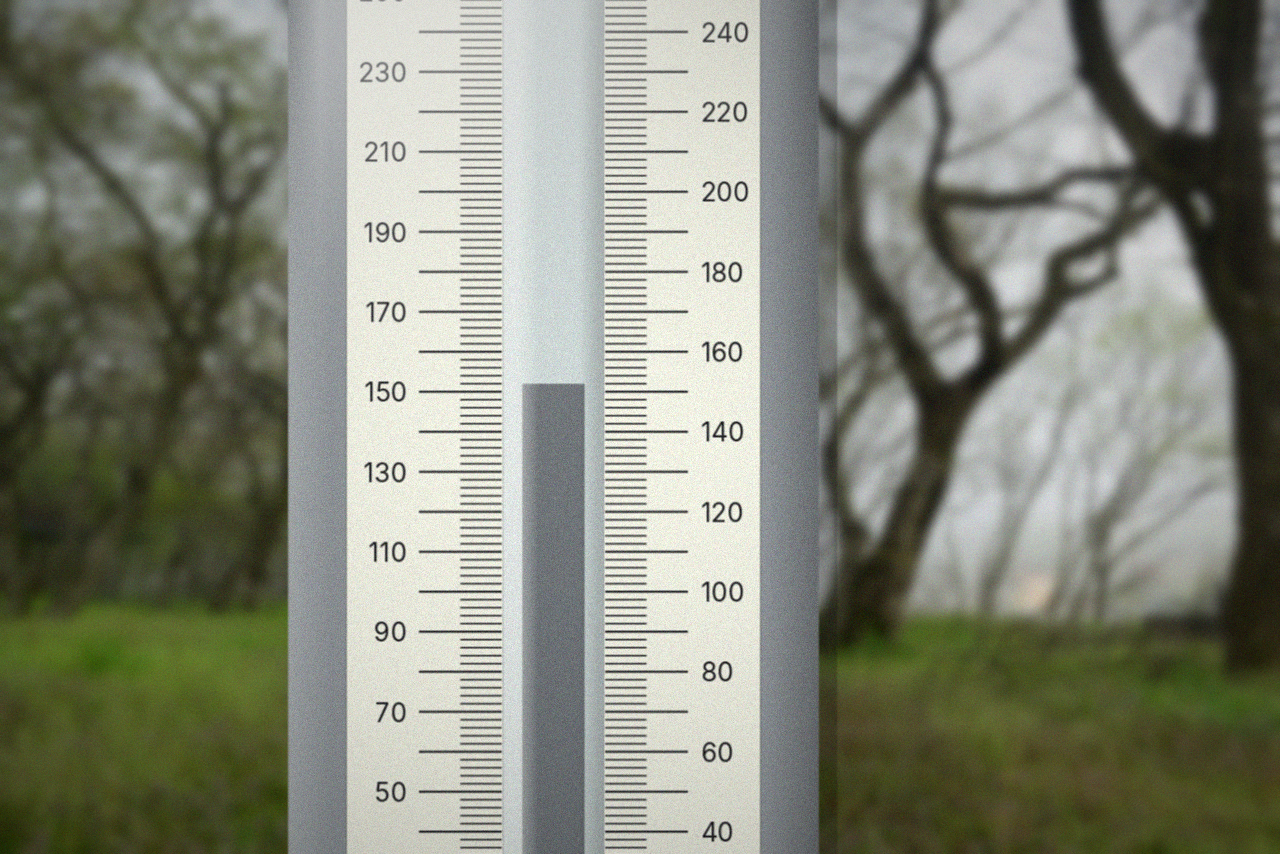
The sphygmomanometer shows 152 mmHg
